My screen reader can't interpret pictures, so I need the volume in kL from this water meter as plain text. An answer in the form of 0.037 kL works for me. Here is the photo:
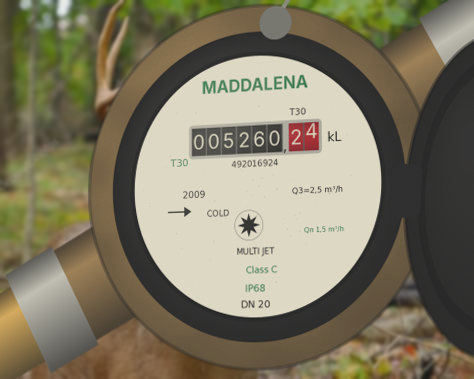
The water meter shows 5260.24 kL
